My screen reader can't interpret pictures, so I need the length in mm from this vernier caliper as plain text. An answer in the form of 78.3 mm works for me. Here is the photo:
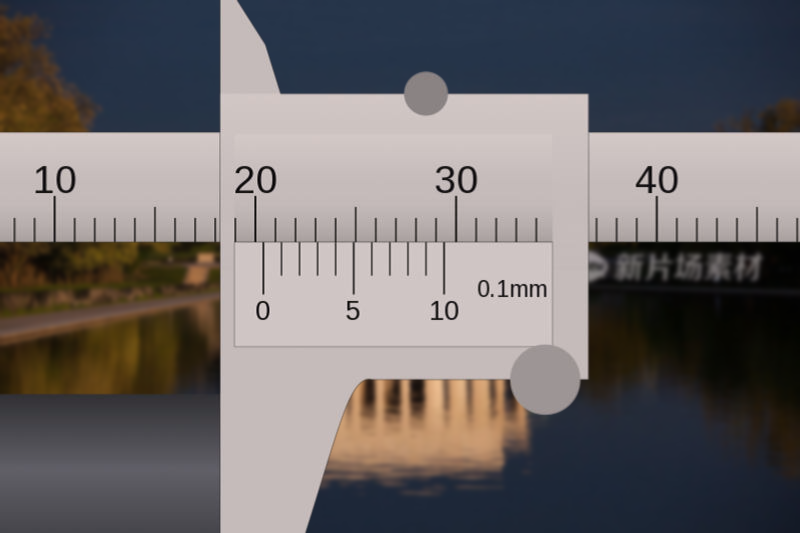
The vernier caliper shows 20.4 mm
